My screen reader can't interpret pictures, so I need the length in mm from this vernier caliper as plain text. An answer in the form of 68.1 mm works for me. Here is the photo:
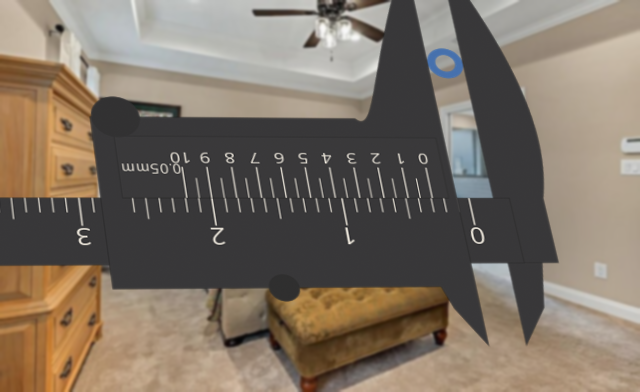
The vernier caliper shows 2.9 mm
